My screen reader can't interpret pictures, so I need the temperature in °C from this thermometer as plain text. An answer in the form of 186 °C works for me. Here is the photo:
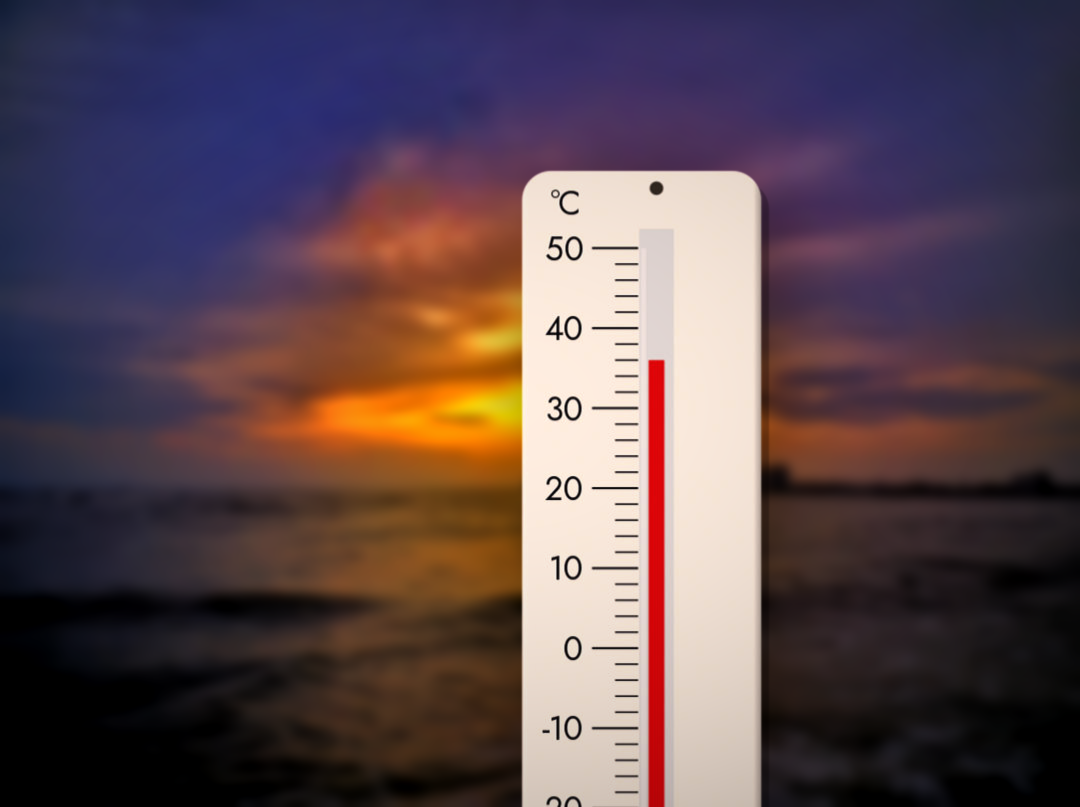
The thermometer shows 36 °C
